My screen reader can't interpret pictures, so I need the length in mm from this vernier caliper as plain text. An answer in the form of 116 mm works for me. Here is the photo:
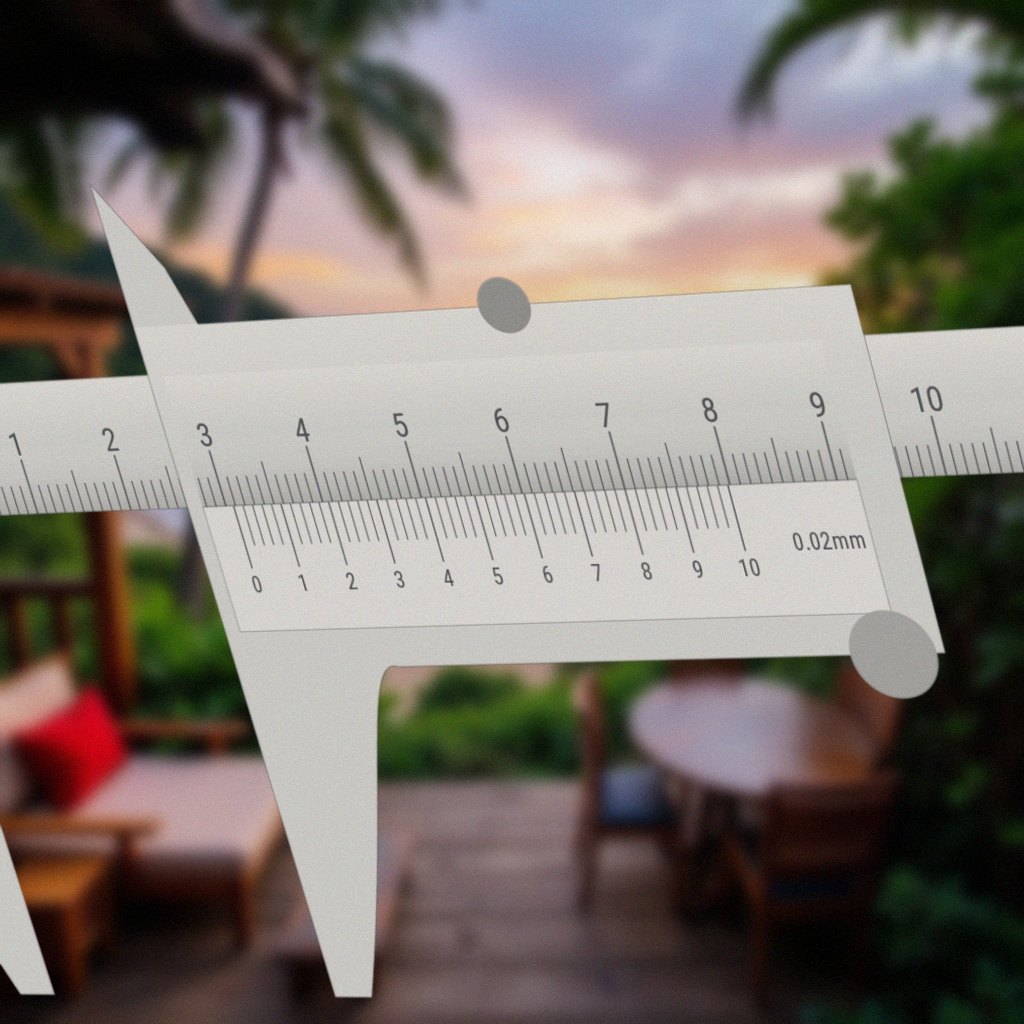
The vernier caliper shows 30.8 mm
